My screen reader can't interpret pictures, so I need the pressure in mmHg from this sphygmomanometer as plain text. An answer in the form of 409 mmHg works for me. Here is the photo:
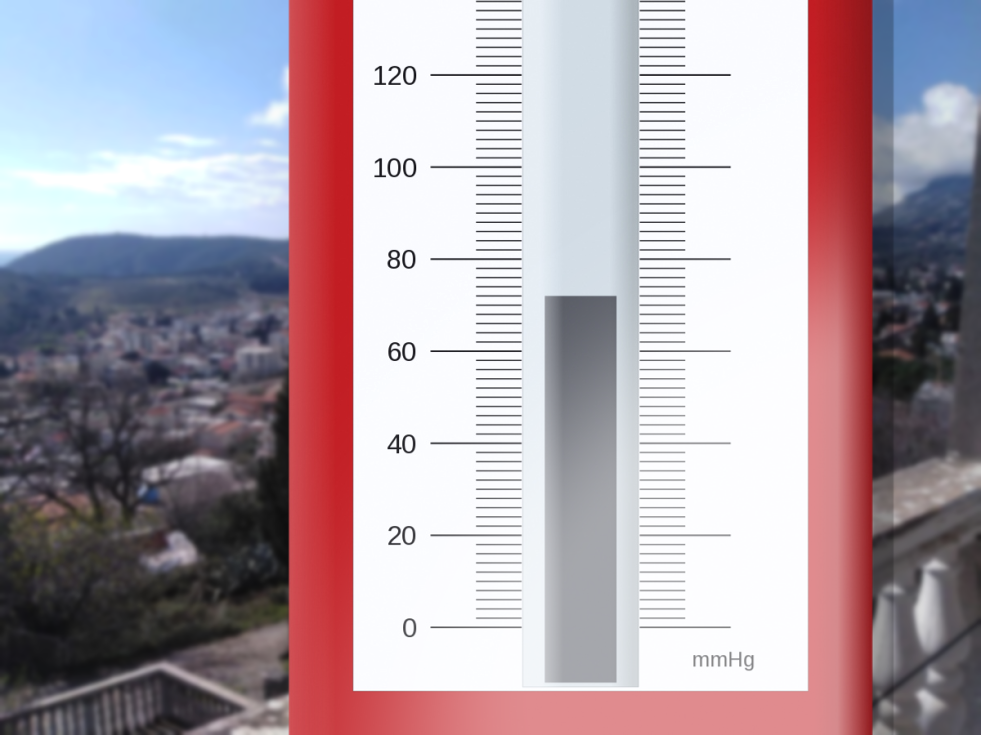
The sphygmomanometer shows 72 mmHg
